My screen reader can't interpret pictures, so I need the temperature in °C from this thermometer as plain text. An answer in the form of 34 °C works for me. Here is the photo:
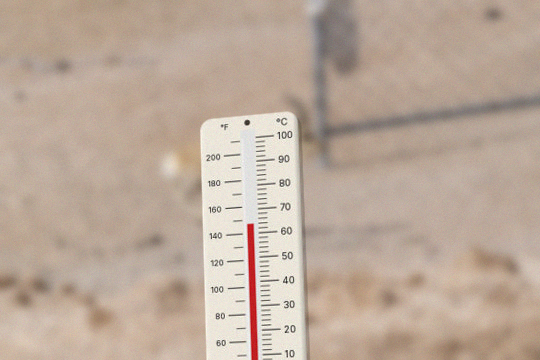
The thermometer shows 64 °C
